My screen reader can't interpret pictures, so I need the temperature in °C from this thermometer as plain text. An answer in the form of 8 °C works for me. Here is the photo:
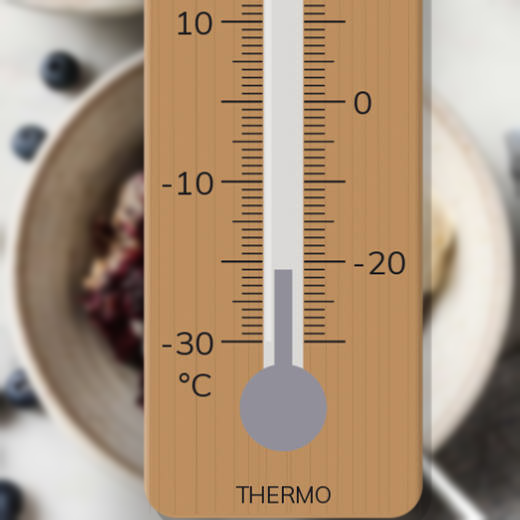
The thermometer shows -21 °C
